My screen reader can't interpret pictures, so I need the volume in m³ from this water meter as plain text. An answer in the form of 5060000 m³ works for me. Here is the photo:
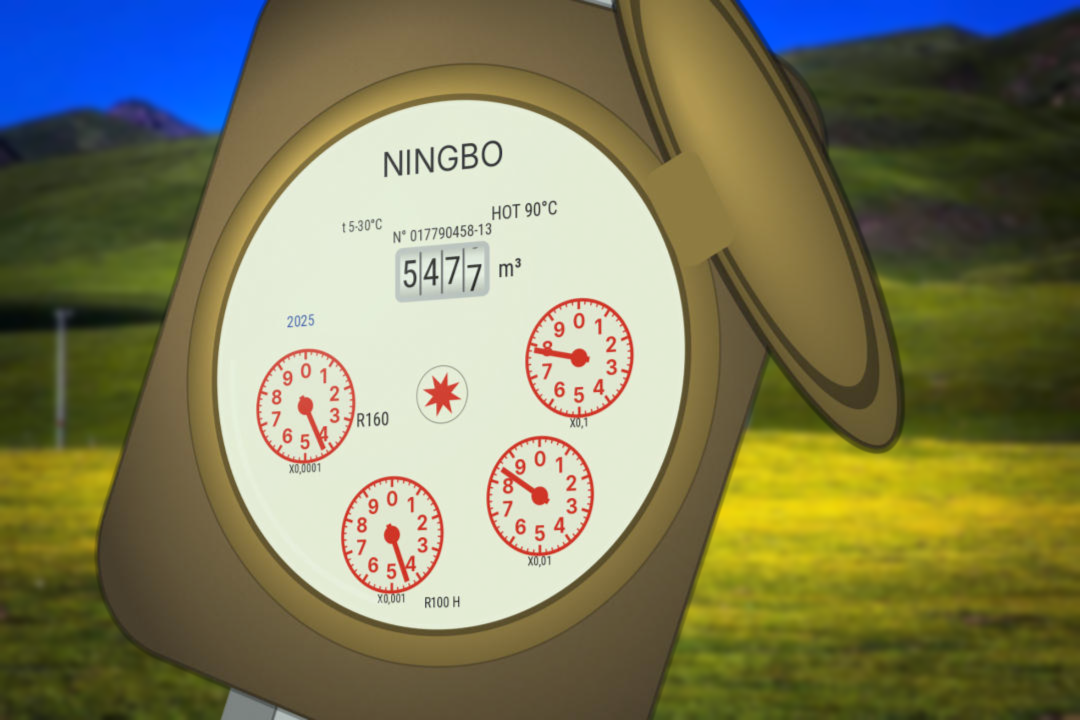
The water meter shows 5476.7844 m³
